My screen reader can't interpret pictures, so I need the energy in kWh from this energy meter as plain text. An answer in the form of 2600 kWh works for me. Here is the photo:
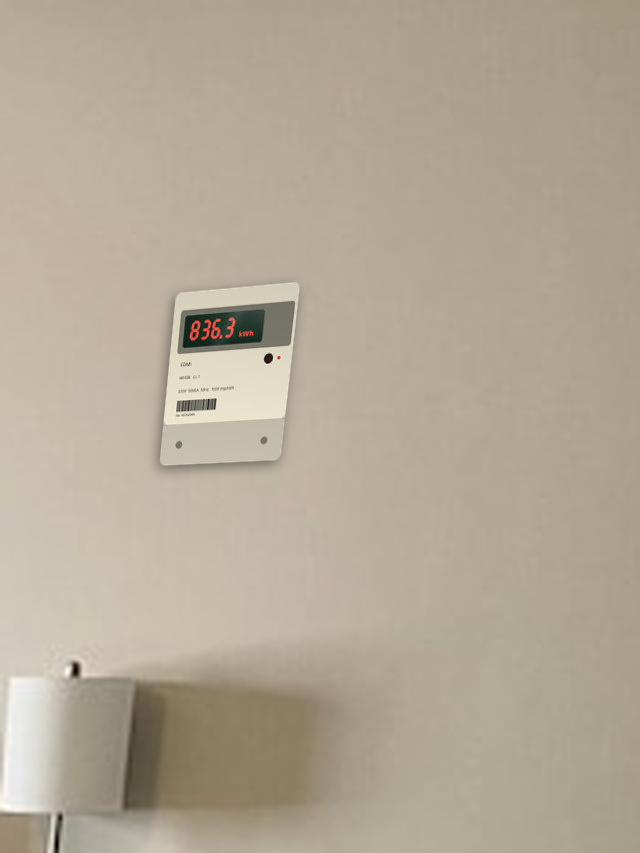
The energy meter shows 836.3 kWh
